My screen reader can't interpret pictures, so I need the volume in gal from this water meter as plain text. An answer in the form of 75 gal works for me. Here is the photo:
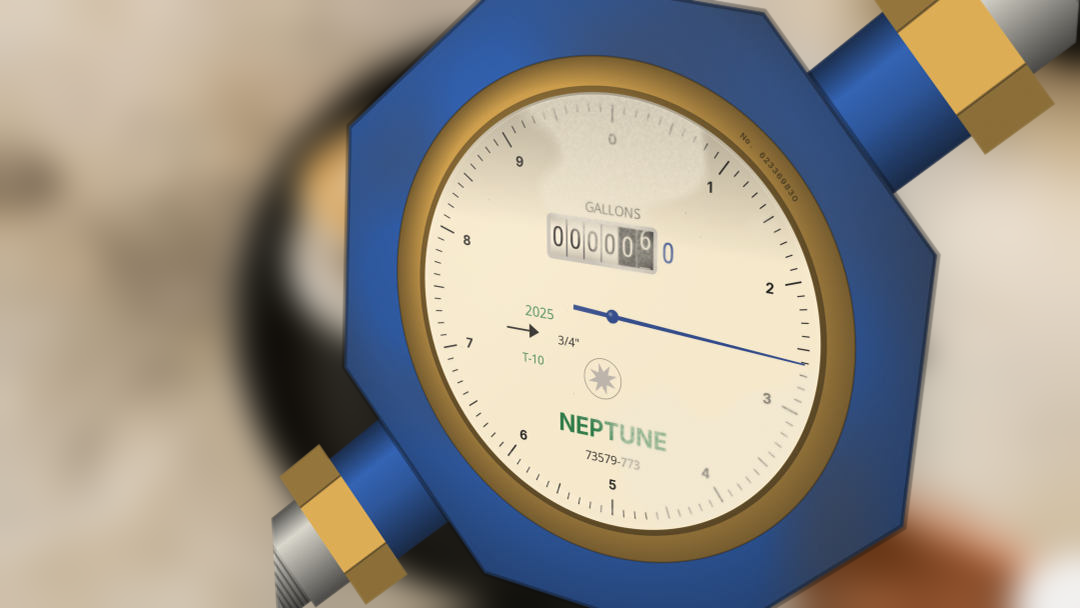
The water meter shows 62.6 gal
